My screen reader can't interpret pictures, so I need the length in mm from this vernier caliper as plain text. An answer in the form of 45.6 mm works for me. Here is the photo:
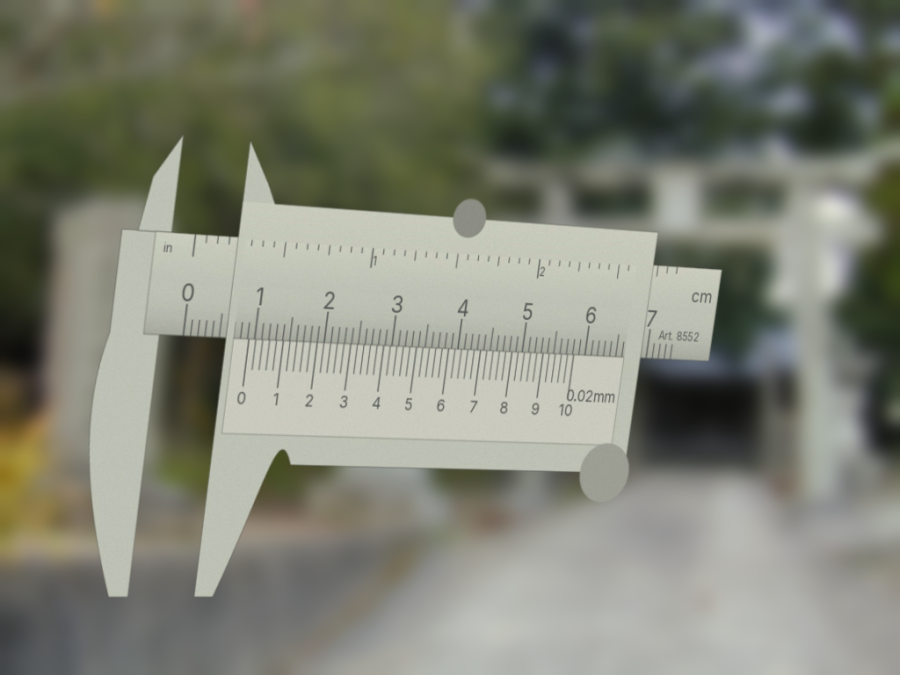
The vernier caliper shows 9.2 mm
